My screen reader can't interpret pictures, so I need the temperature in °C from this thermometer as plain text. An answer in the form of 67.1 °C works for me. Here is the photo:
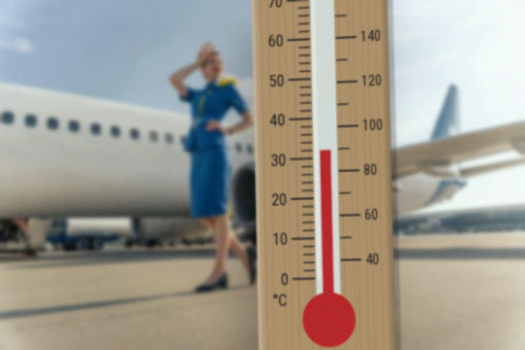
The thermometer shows 32 °C
